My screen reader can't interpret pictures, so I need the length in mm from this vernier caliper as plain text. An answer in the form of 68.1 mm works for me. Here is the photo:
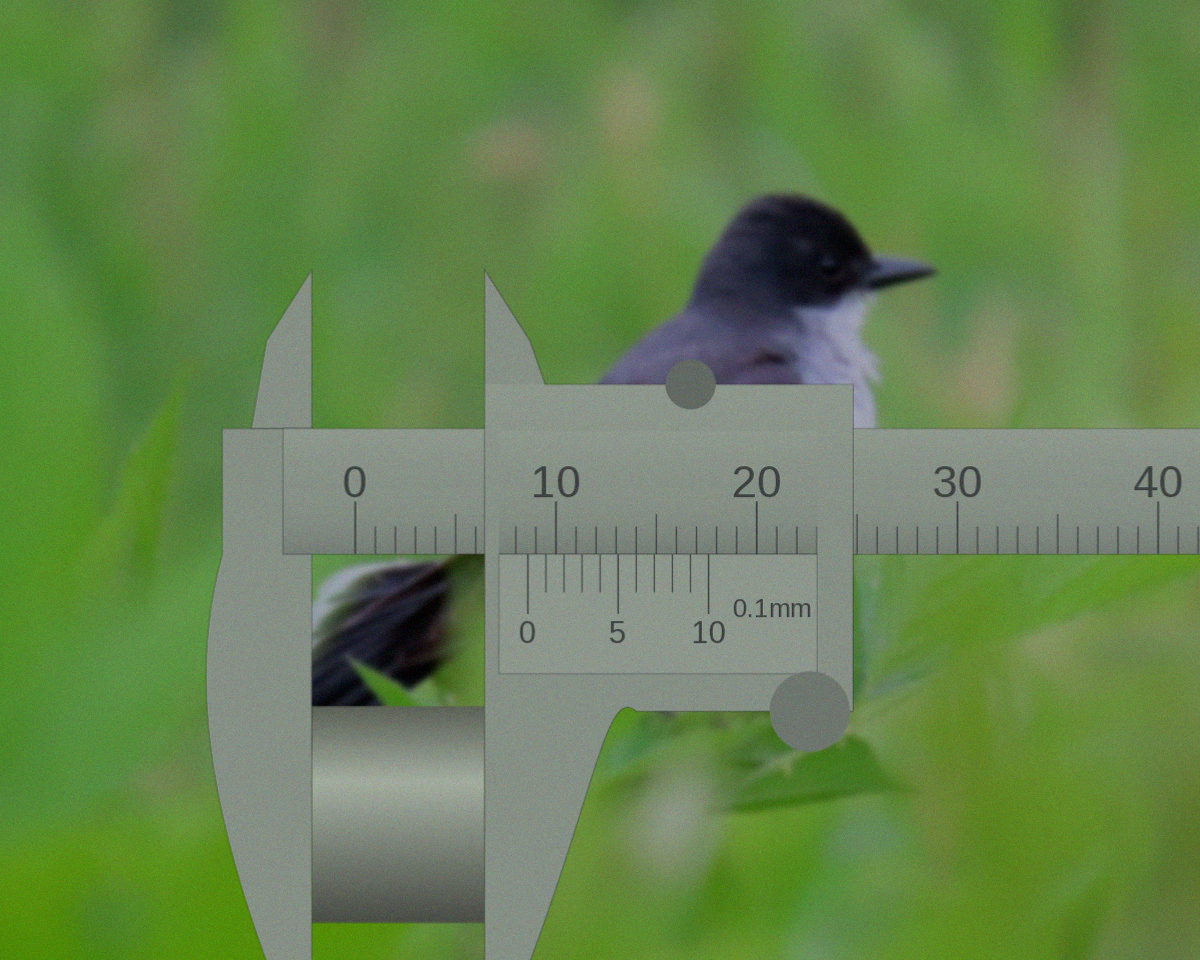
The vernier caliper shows 8.6 mm
